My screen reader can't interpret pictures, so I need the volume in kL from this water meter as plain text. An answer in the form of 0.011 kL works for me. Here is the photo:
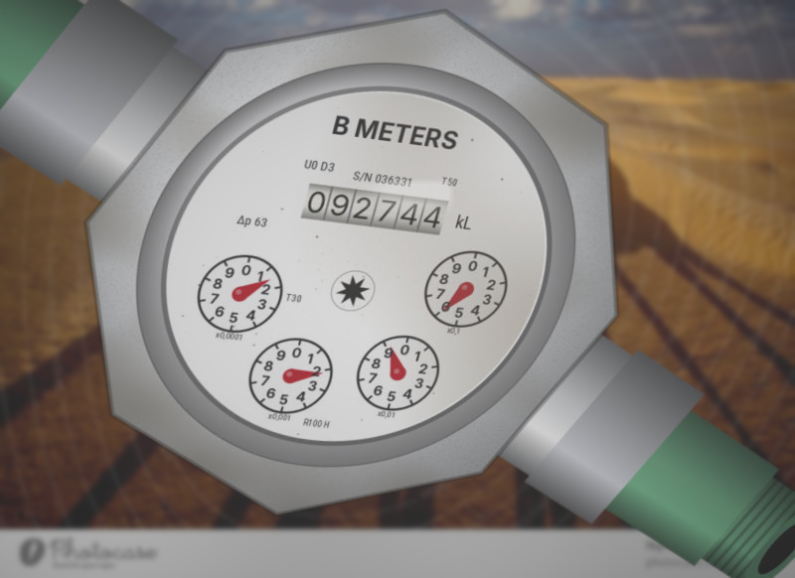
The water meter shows 92744.5921 kL
